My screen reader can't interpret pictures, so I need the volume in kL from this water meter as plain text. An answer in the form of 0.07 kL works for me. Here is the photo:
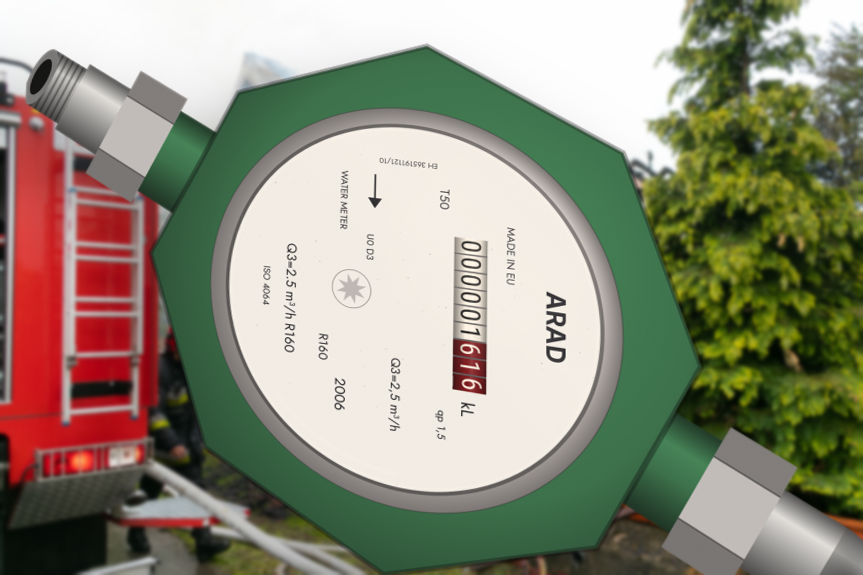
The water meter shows 1.616 kL
